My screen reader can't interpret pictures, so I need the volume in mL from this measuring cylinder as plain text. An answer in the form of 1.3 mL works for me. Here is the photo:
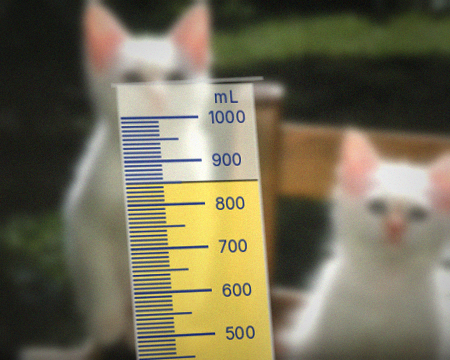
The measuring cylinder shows 850 mL
